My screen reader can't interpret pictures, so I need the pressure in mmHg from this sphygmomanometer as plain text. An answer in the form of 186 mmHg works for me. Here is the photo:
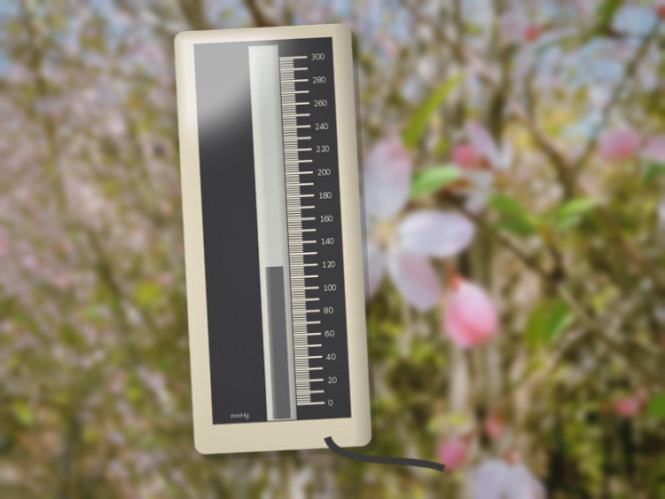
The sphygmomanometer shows 120 mmHg
